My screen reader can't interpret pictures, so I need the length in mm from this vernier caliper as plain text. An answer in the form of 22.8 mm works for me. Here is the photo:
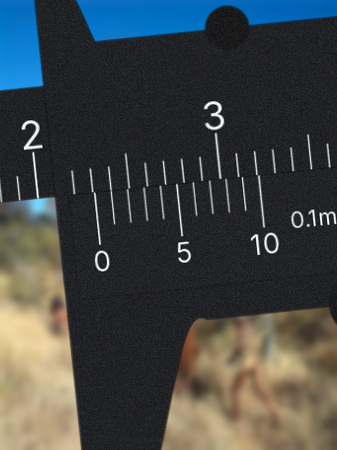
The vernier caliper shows 23.1 mm
